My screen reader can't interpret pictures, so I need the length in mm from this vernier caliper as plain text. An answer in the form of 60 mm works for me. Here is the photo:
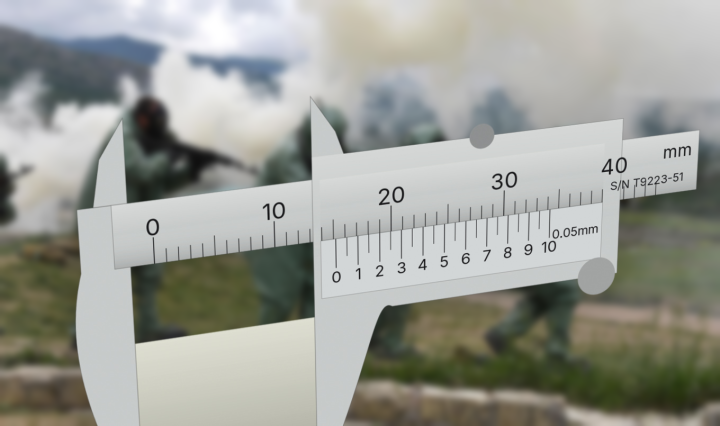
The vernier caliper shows 15.2 mm
